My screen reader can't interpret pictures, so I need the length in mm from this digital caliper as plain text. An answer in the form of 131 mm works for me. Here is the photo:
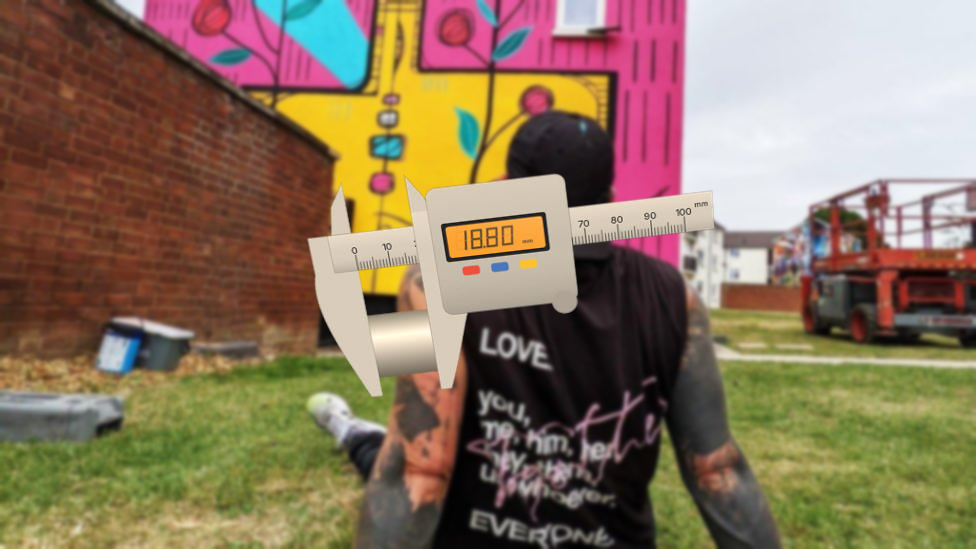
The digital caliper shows 18.80 mm
